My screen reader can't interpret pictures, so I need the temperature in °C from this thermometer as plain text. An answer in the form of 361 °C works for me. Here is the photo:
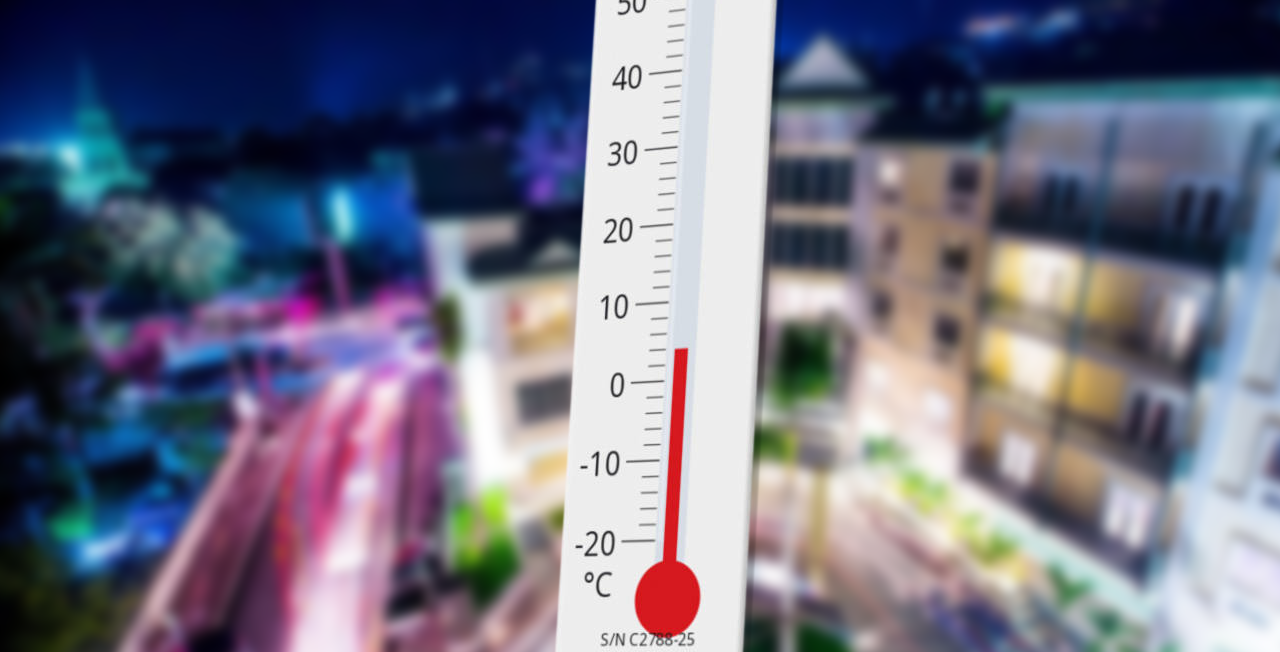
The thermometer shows 4 °C
